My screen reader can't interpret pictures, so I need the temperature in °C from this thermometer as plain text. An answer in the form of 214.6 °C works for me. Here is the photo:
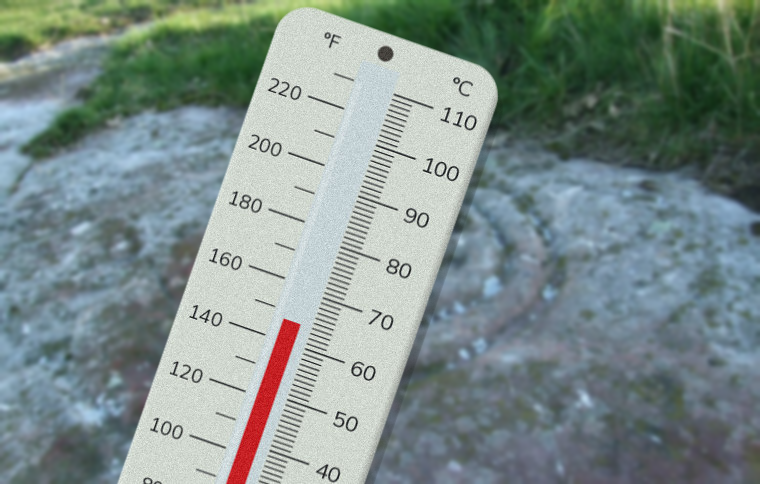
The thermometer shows 64 °C
